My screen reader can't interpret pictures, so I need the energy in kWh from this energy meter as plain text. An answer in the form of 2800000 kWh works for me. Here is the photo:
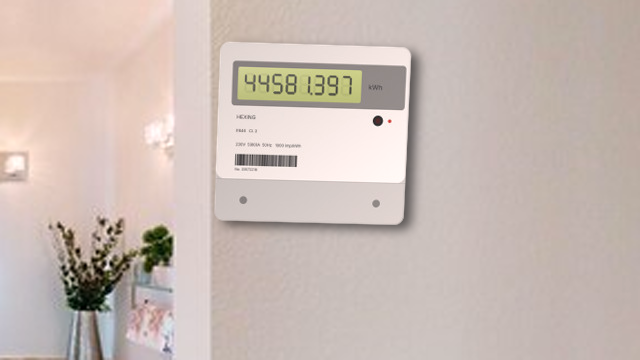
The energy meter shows 44581.397 kWh
